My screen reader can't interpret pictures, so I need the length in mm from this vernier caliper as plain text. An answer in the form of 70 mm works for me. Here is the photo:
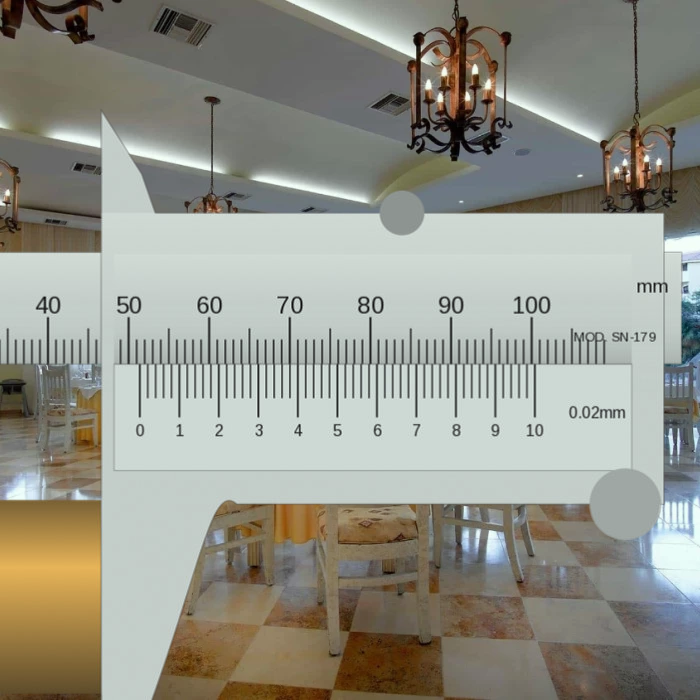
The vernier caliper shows 51.4 mm
